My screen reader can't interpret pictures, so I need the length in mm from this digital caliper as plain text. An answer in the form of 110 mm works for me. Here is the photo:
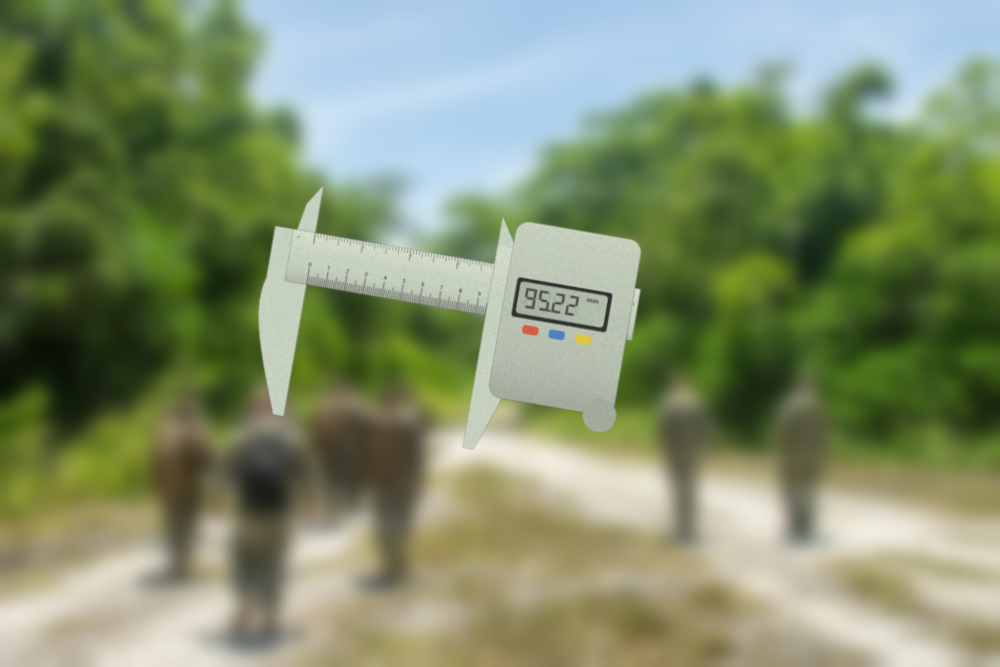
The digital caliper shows 95.22 mm
